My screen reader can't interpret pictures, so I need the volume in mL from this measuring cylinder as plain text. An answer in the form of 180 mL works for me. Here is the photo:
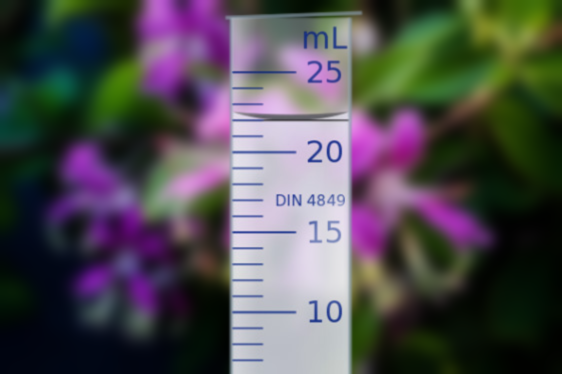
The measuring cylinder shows 22 mL
